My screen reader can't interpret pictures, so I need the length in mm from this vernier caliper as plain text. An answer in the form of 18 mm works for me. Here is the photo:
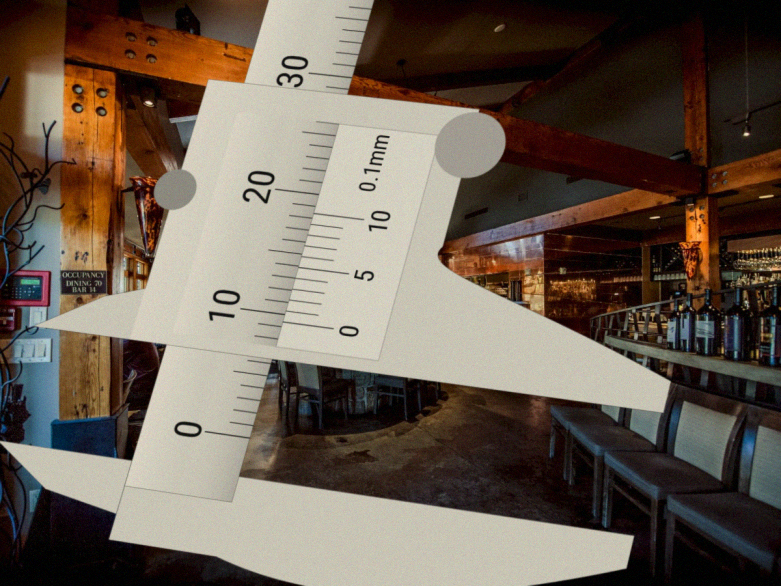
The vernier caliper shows 9.4 mm
